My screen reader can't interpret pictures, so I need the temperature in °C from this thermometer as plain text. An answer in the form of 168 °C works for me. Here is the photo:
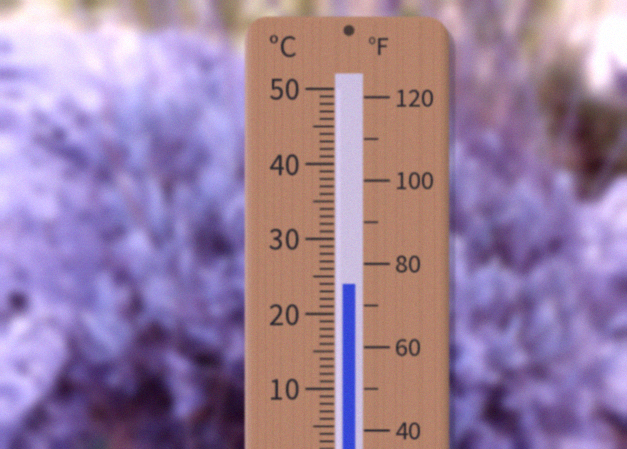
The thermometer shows 24 °C
